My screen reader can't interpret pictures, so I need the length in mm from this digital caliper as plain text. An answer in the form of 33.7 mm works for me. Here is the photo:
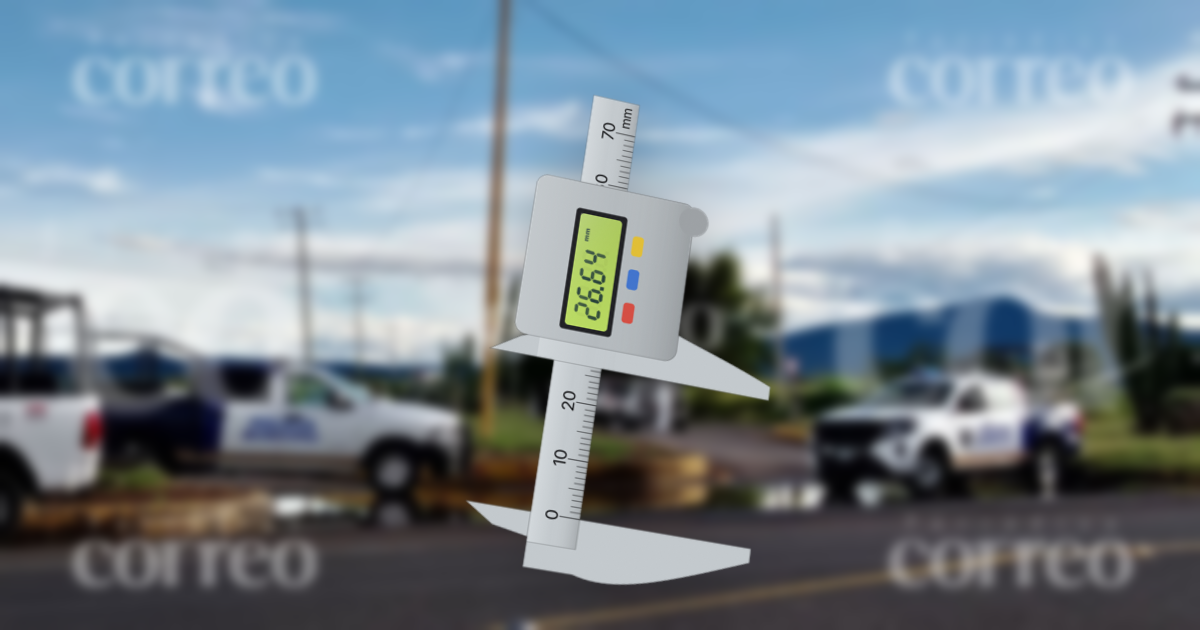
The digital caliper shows 26.64 mm
